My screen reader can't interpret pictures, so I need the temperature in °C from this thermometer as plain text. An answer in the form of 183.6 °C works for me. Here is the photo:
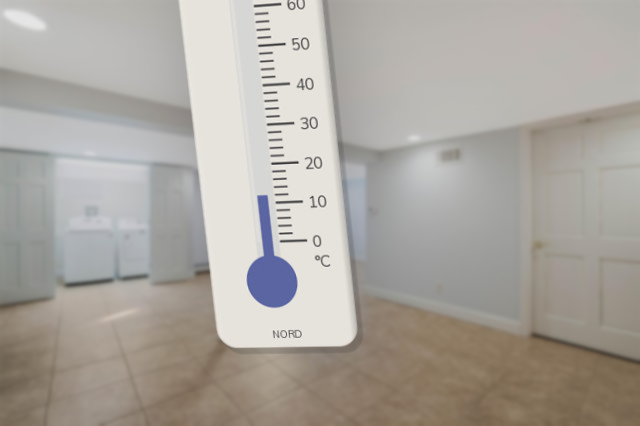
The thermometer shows 12 °C
